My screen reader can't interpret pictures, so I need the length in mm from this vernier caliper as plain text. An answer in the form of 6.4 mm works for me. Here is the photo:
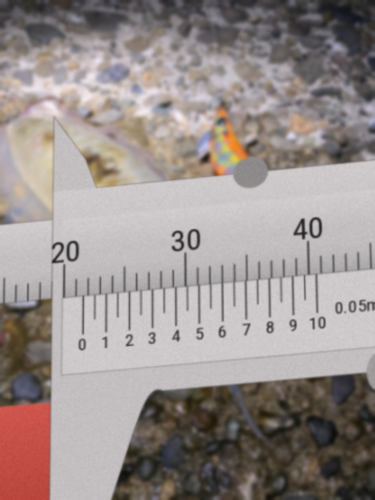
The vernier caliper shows 21.6 mm
